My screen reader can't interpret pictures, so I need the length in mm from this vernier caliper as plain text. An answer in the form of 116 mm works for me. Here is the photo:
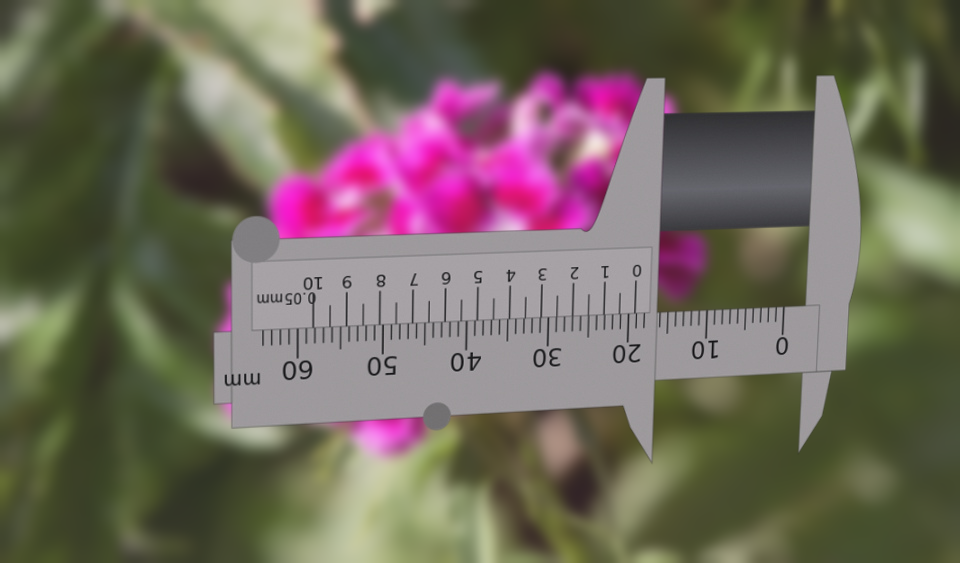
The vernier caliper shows 19.2 mm
